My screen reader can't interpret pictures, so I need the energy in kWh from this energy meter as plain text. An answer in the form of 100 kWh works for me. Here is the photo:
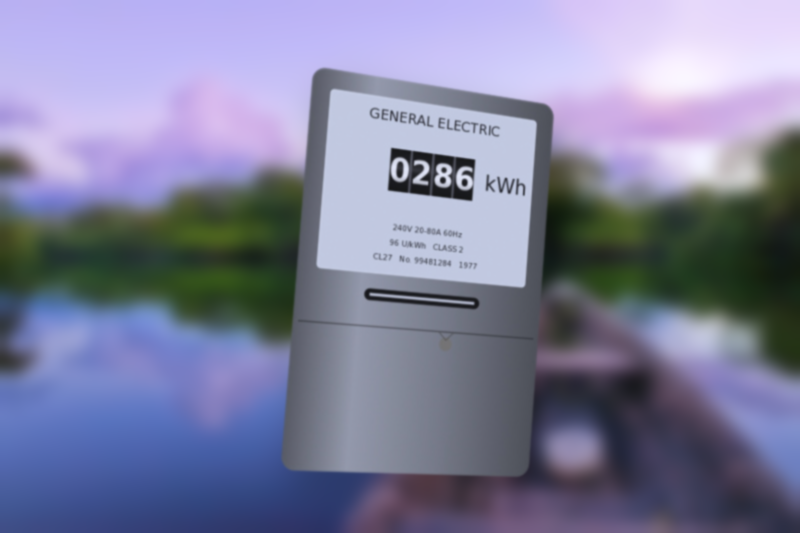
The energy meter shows 286 kWh
